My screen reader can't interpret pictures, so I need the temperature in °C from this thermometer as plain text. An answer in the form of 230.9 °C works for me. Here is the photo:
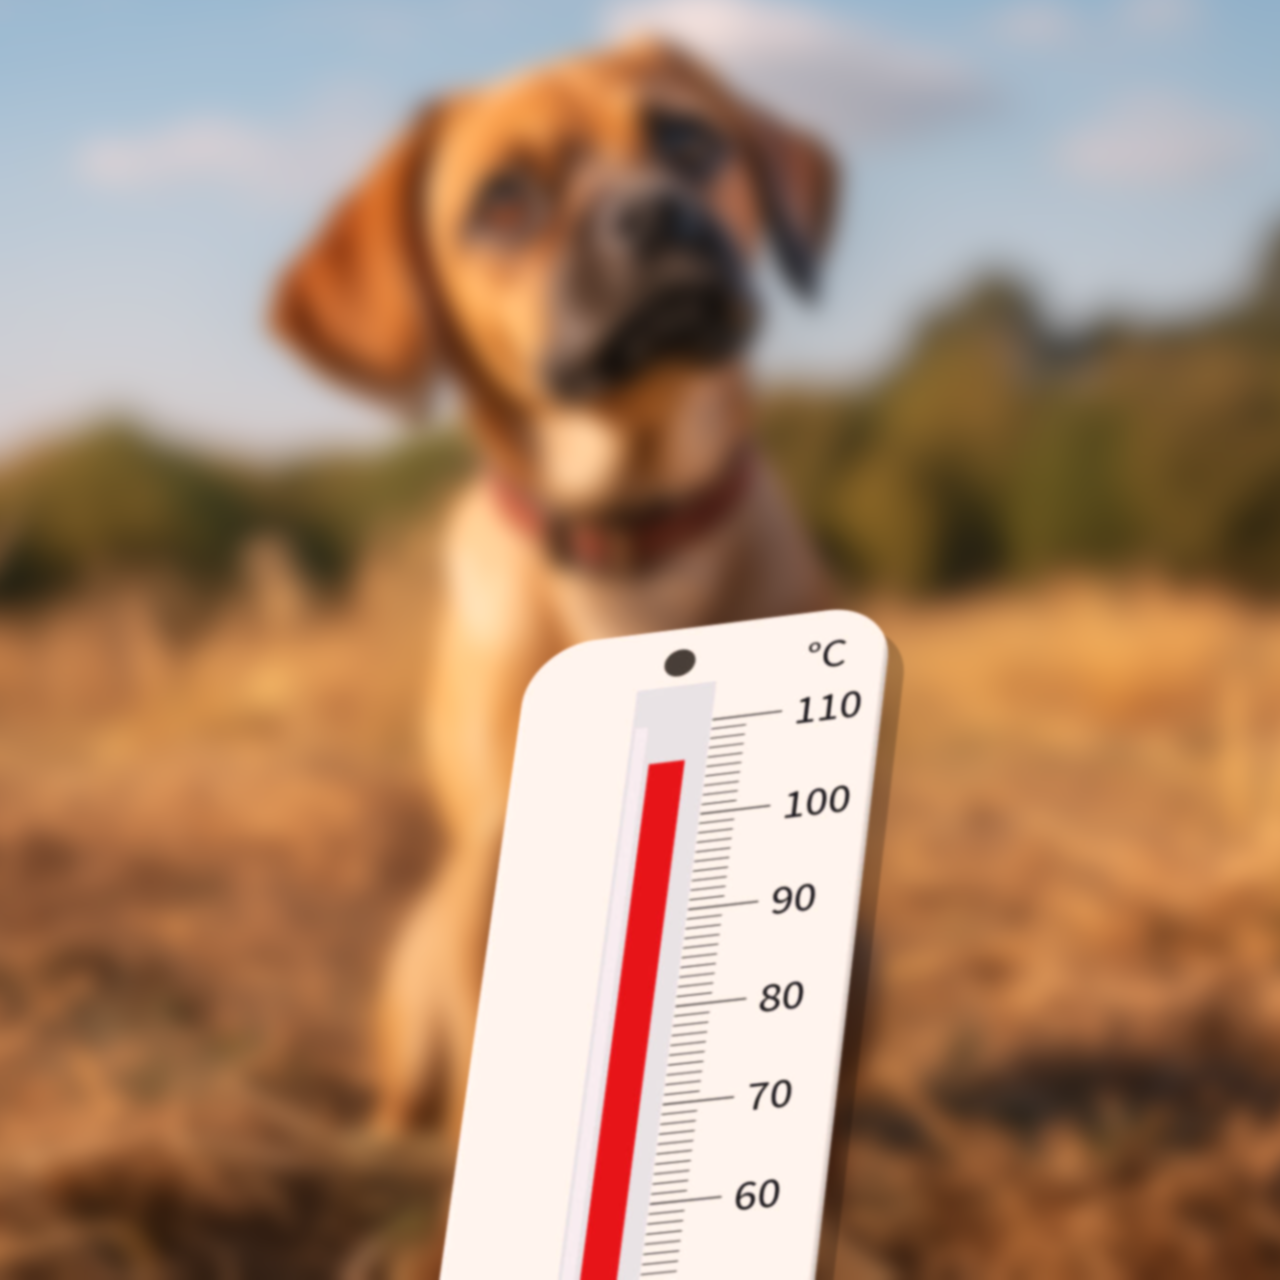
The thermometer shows 106 °C
